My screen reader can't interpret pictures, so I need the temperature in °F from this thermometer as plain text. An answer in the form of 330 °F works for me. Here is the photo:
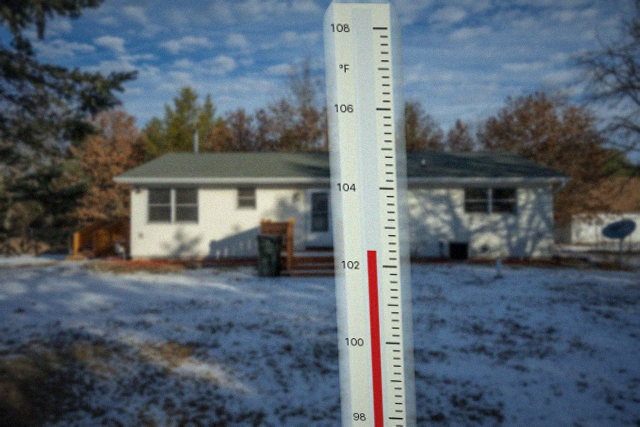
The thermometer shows 102.4 °F
